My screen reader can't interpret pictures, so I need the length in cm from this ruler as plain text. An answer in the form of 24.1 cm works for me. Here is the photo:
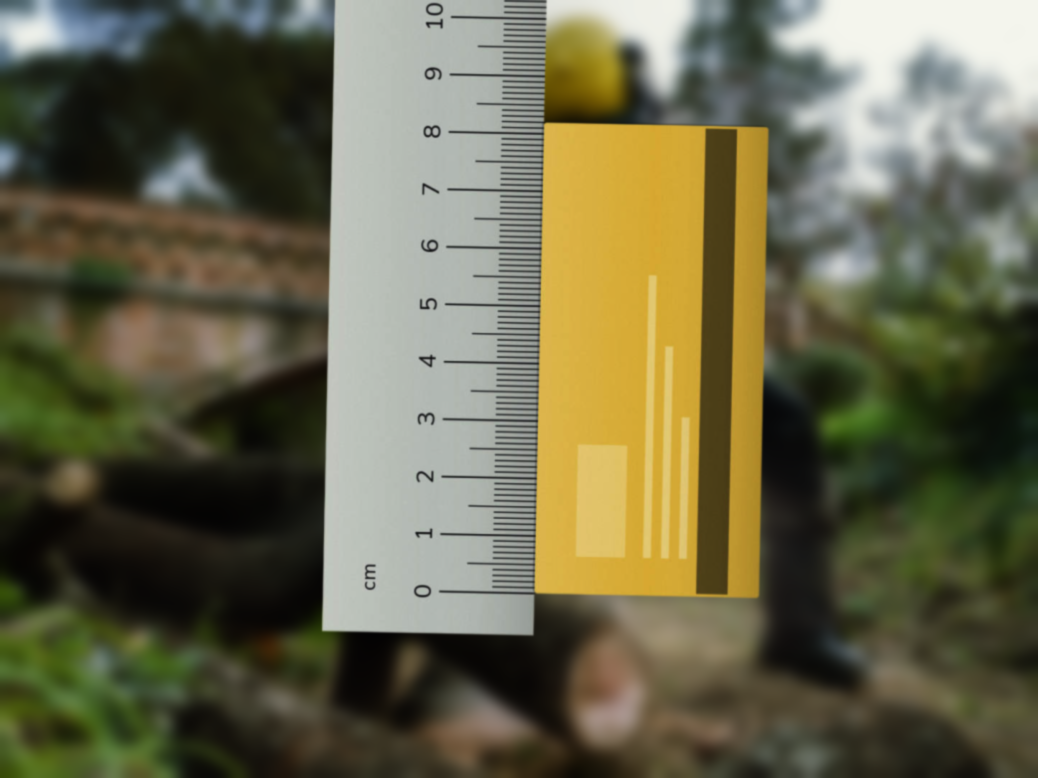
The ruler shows 8.2 cm
